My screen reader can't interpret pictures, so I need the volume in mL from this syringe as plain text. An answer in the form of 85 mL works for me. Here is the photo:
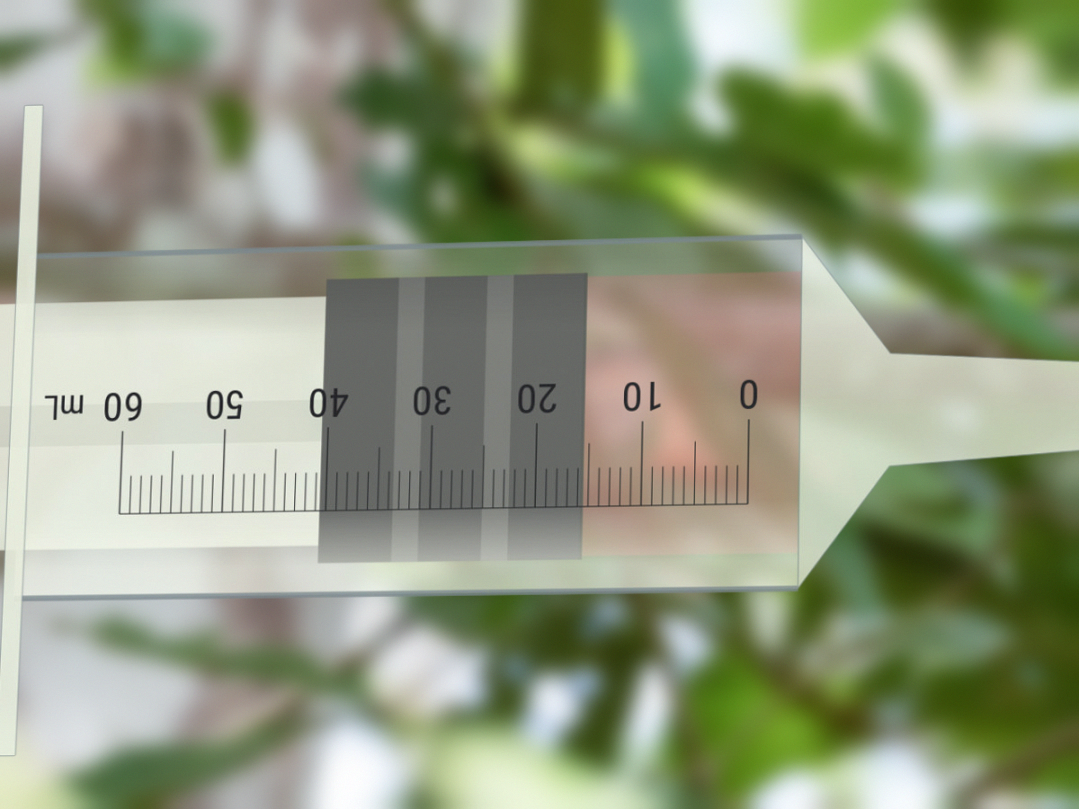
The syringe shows 15.5 mL
